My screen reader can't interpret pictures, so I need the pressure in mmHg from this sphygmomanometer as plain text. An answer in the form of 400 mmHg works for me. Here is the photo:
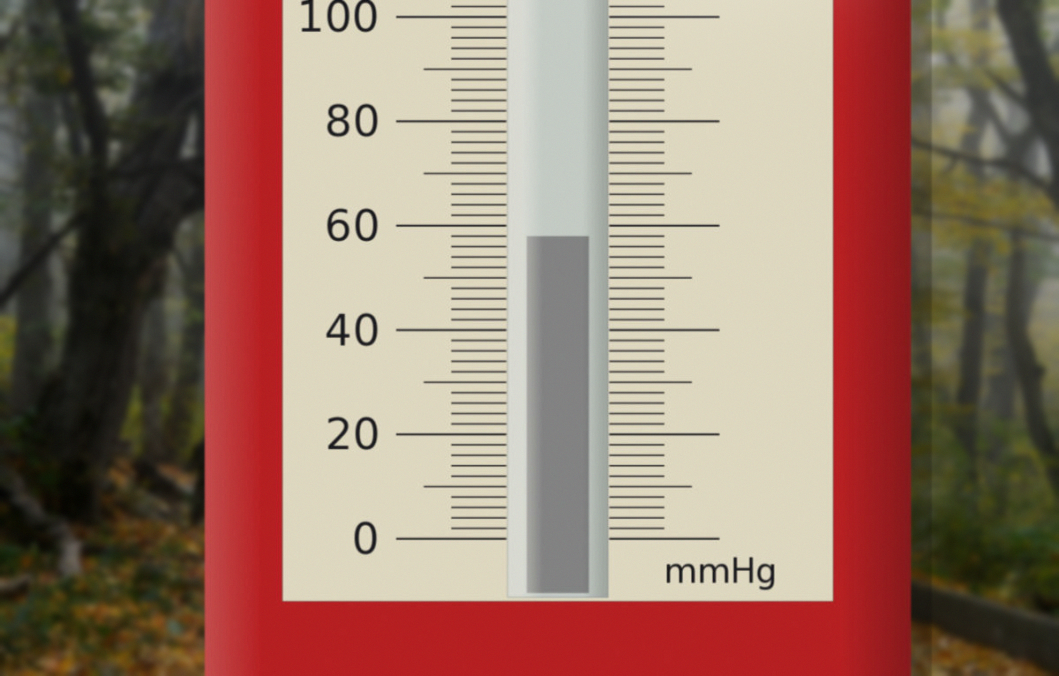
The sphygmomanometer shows 58 mmHg
